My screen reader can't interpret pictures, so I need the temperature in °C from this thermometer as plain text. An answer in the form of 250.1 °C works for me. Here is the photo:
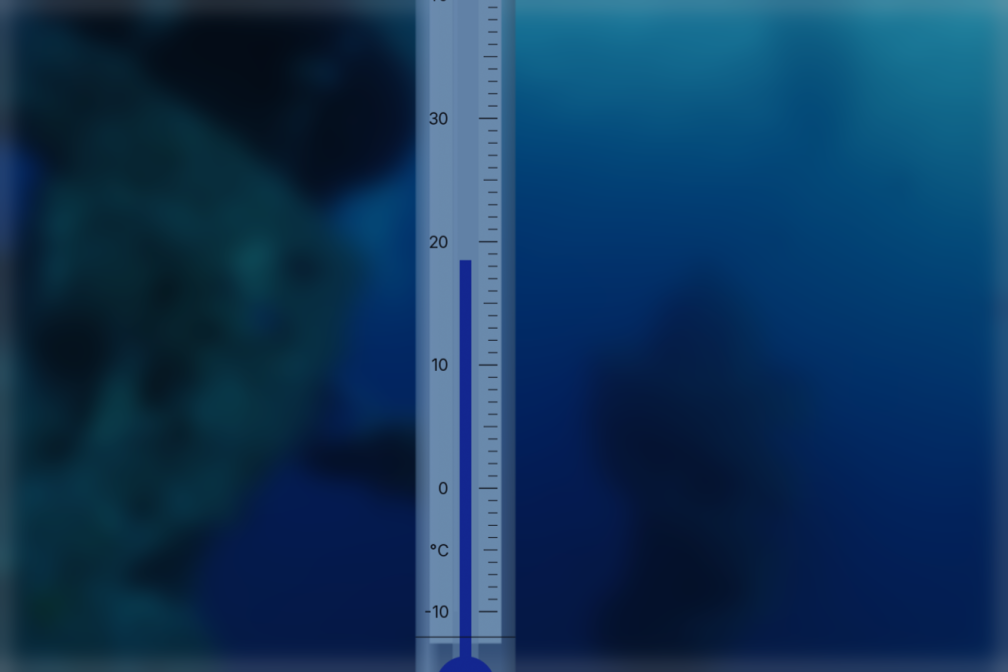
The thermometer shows 18.5 °C
